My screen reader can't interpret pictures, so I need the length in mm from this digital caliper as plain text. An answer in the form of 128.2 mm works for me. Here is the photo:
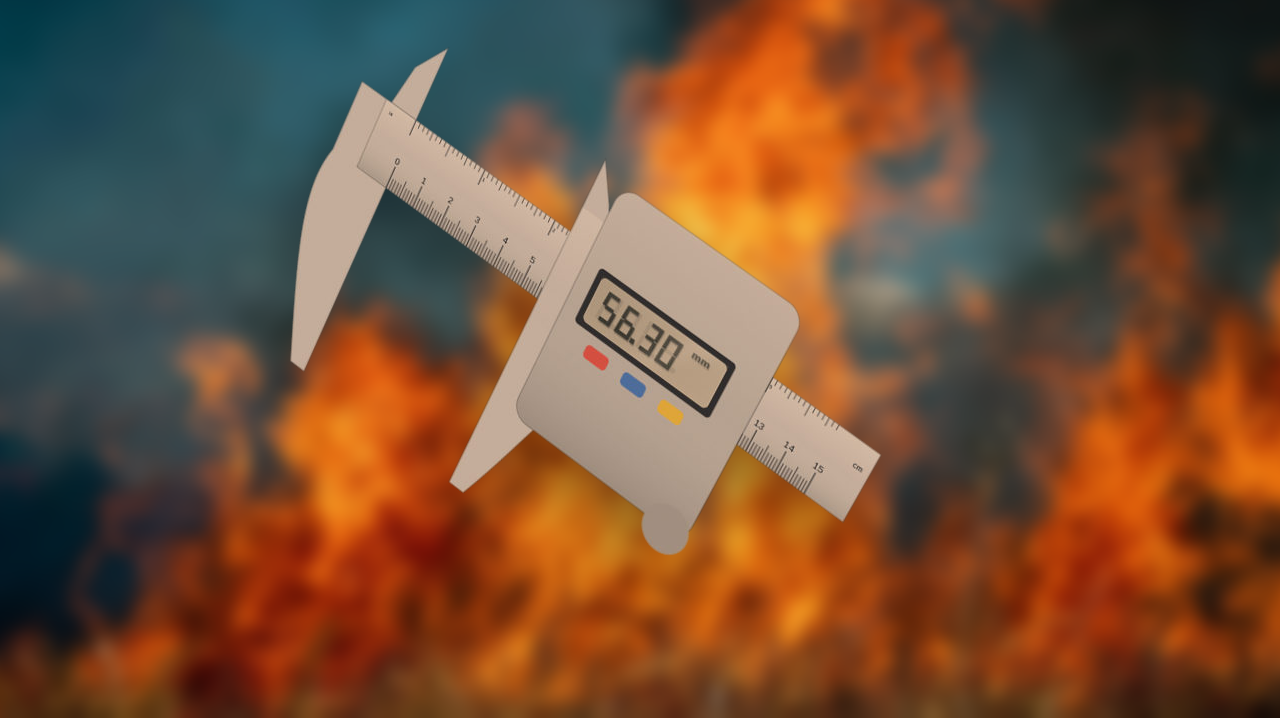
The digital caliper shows 56.30 mm
